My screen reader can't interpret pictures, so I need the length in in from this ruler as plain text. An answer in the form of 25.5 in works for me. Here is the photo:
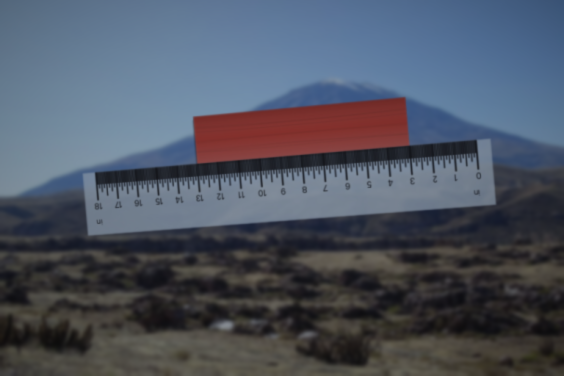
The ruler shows 10 in
